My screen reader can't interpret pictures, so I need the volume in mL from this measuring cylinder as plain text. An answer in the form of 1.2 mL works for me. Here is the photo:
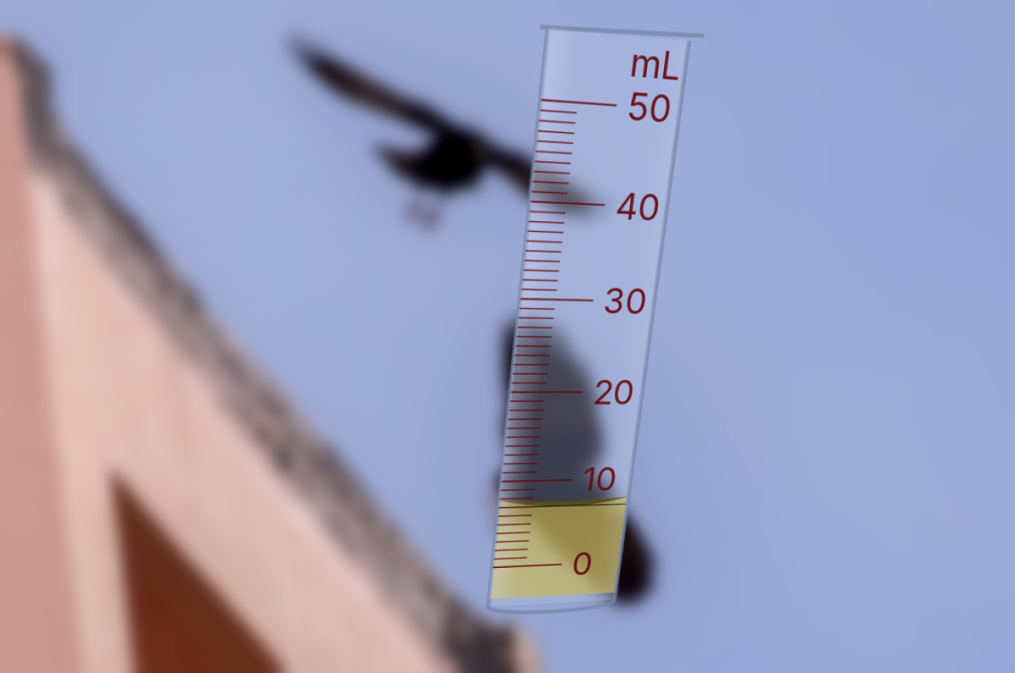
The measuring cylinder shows 7 mL
